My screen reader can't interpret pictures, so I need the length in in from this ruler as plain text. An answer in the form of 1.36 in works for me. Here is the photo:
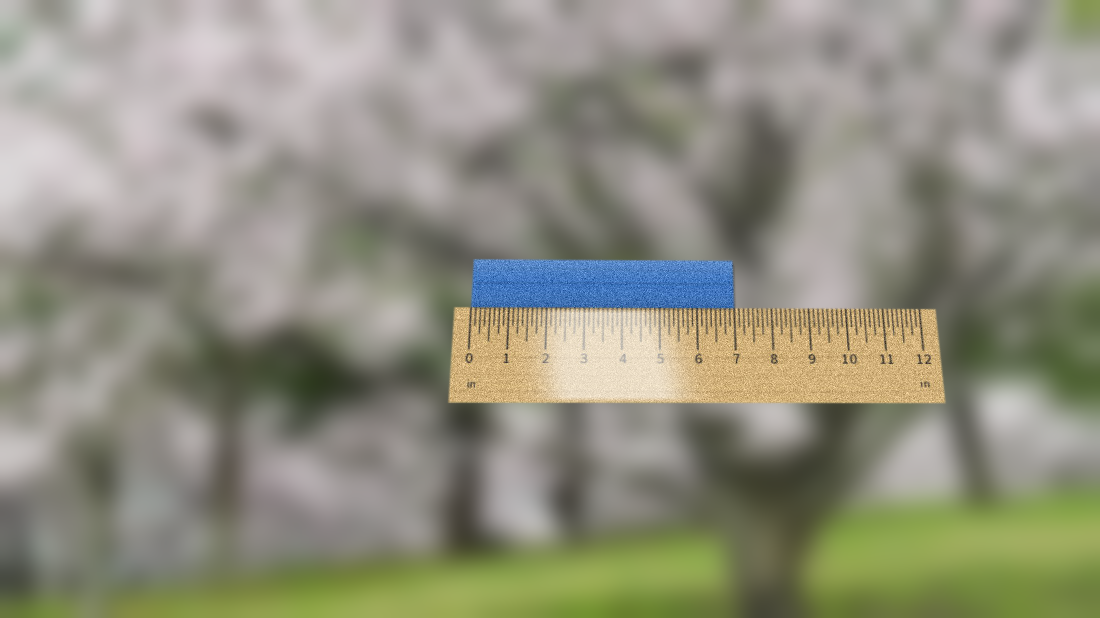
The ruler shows 7 in
